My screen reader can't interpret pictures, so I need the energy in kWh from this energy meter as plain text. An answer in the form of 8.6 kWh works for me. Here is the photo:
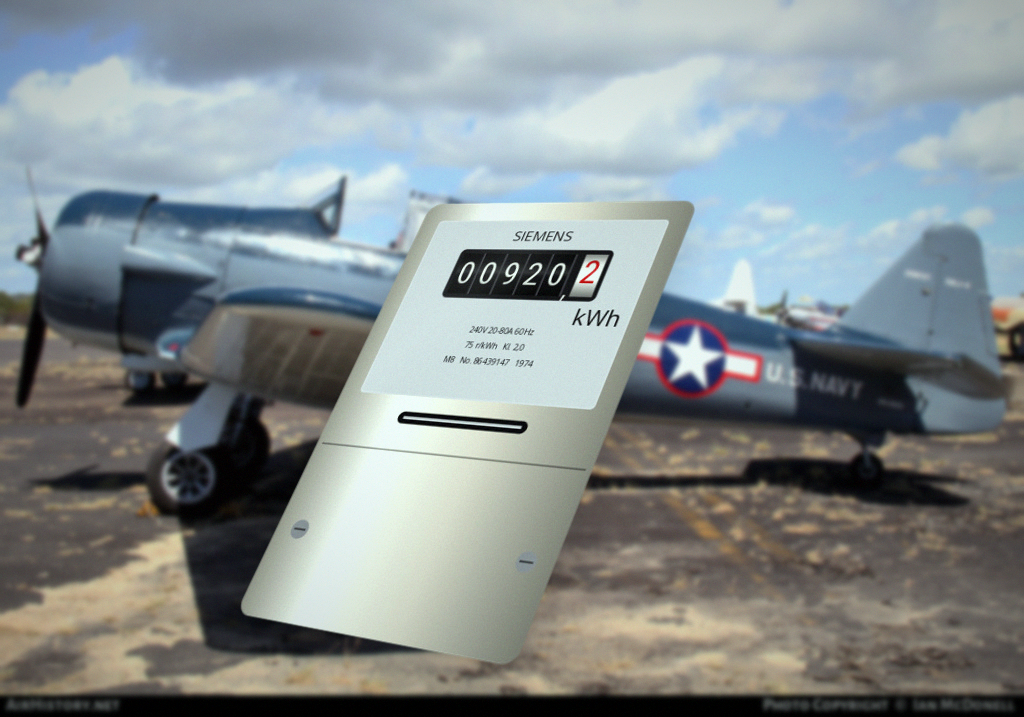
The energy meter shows 920.2 kWh
